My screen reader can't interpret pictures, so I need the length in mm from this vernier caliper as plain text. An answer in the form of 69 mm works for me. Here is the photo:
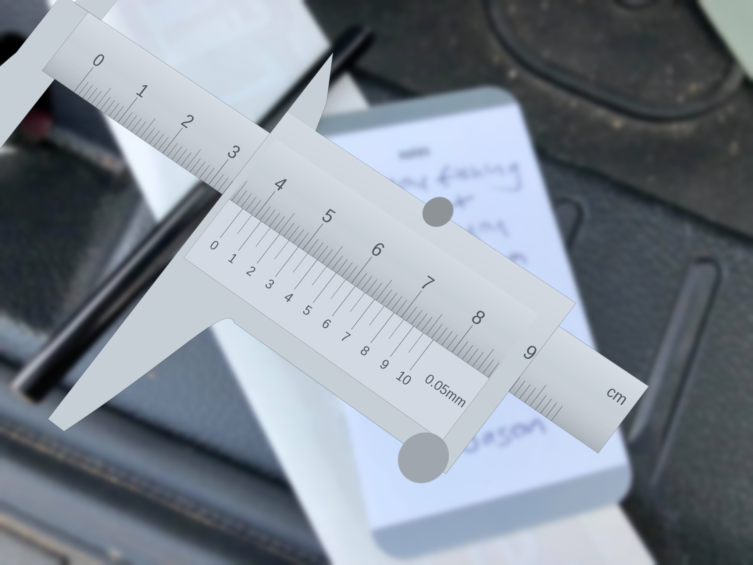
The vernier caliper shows 37.4 mm
